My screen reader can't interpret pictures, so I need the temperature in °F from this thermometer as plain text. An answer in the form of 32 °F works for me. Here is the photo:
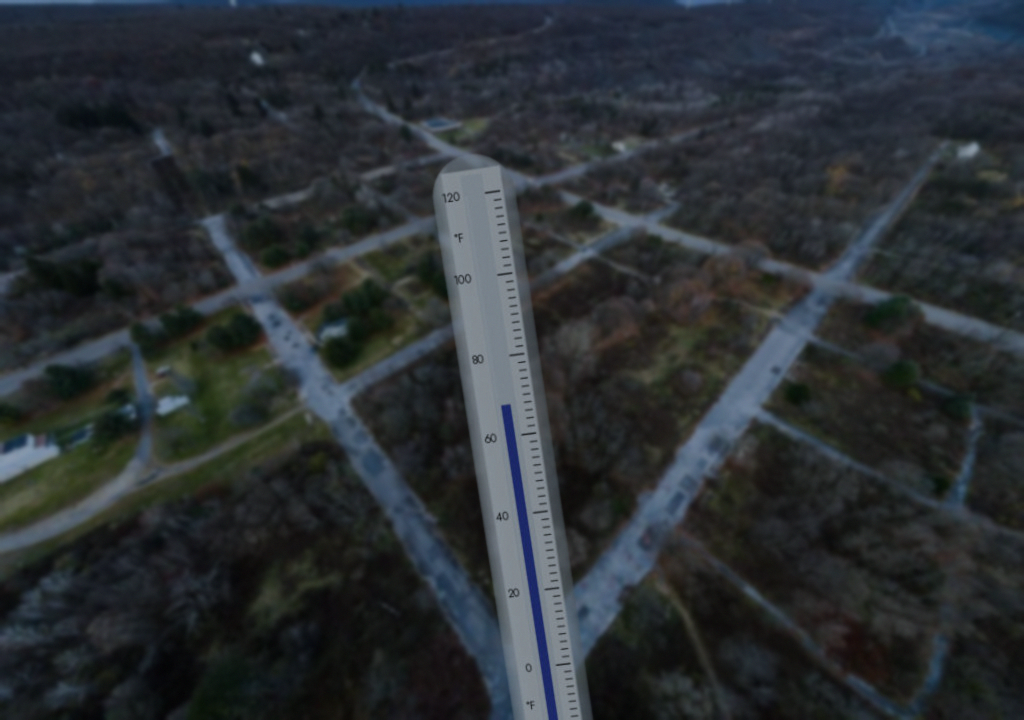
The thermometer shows 68 °F
